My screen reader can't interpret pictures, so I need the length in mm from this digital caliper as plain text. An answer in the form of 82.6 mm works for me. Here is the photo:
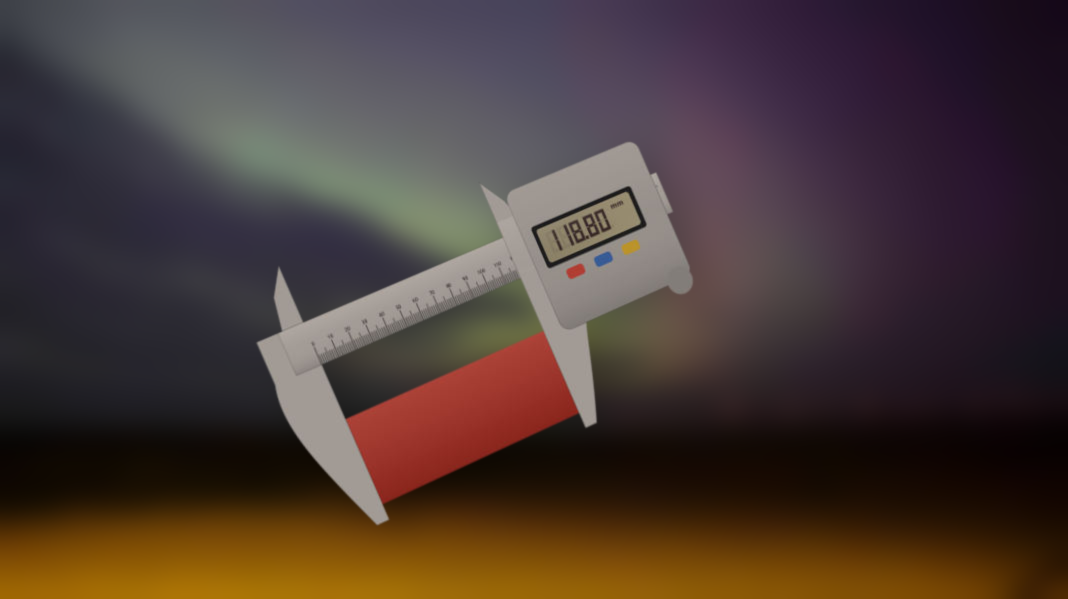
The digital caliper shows 118.80 mm
